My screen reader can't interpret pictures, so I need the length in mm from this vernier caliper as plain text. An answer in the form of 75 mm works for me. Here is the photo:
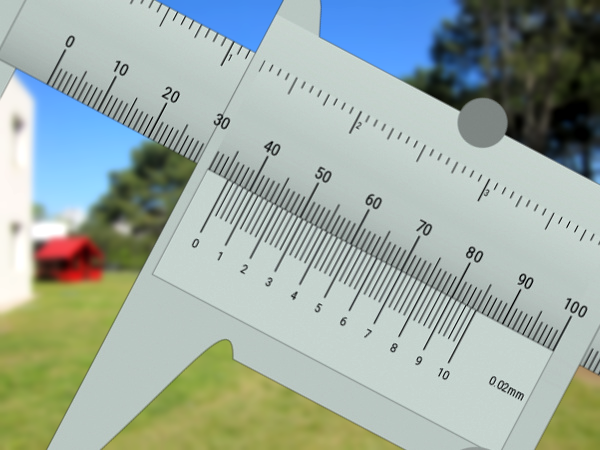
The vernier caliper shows 35.8 mm
